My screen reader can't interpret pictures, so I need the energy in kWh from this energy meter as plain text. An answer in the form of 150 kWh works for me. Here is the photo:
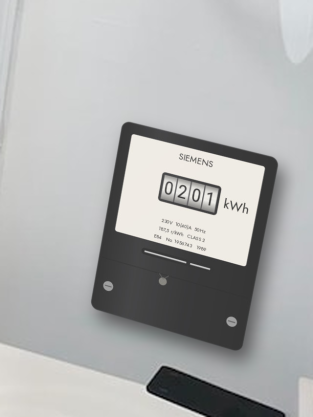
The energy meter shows 201 kWh
